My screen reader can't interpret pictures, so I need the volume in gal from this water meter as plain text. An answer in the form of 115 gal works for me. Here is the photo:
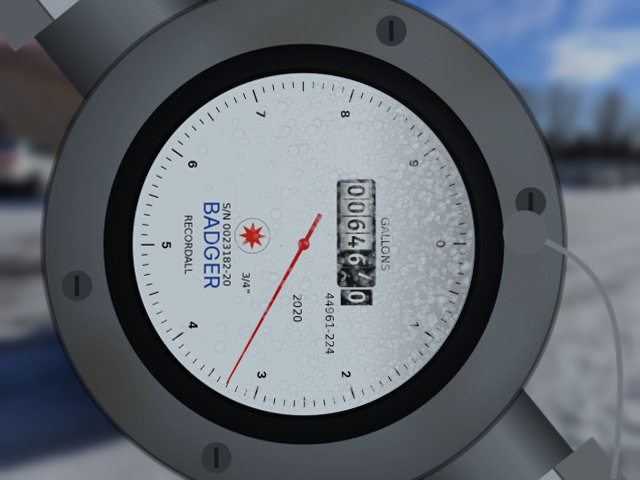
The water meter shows 64673.3 gal
